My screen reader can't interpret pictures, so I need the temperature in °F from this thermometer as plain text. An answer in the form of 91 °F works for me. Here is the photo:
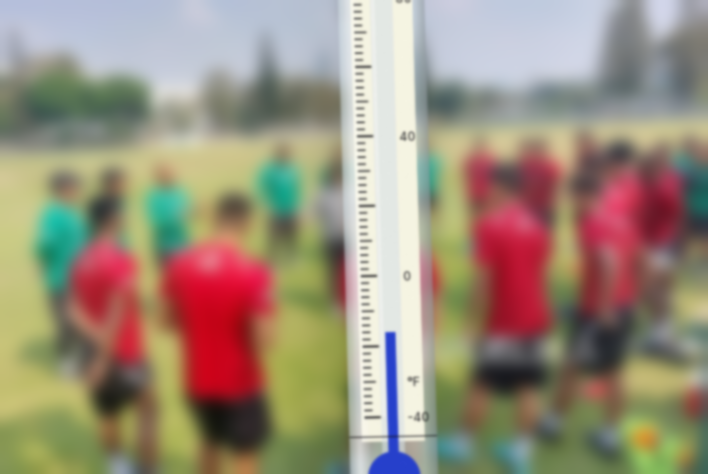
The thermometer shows -16 °F
